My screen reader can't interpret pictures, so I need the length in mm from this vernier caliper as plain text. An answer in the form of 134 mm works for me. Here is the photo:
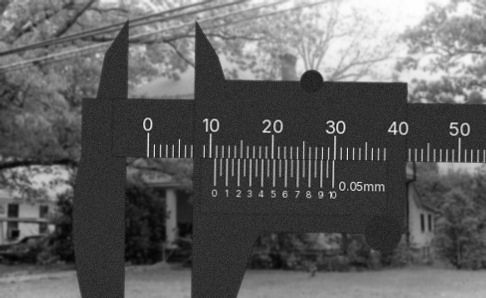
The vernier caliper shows 10.8 mm
